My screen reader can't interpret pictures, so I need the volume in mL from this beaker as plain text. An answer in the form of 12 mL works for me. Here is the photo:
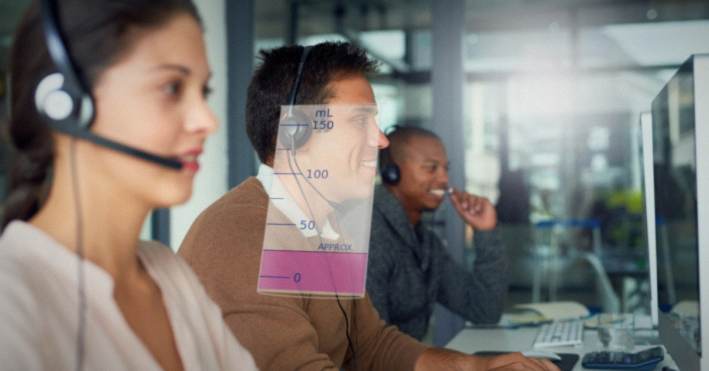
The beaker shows 25 mL
